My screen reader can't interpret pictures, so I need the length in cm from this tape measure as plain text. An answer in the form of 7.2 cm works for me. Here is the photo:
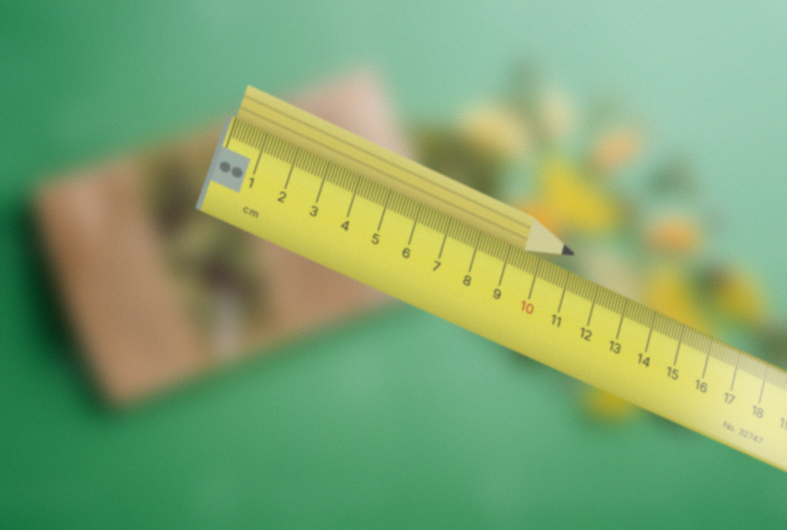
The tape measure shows 11 cm
